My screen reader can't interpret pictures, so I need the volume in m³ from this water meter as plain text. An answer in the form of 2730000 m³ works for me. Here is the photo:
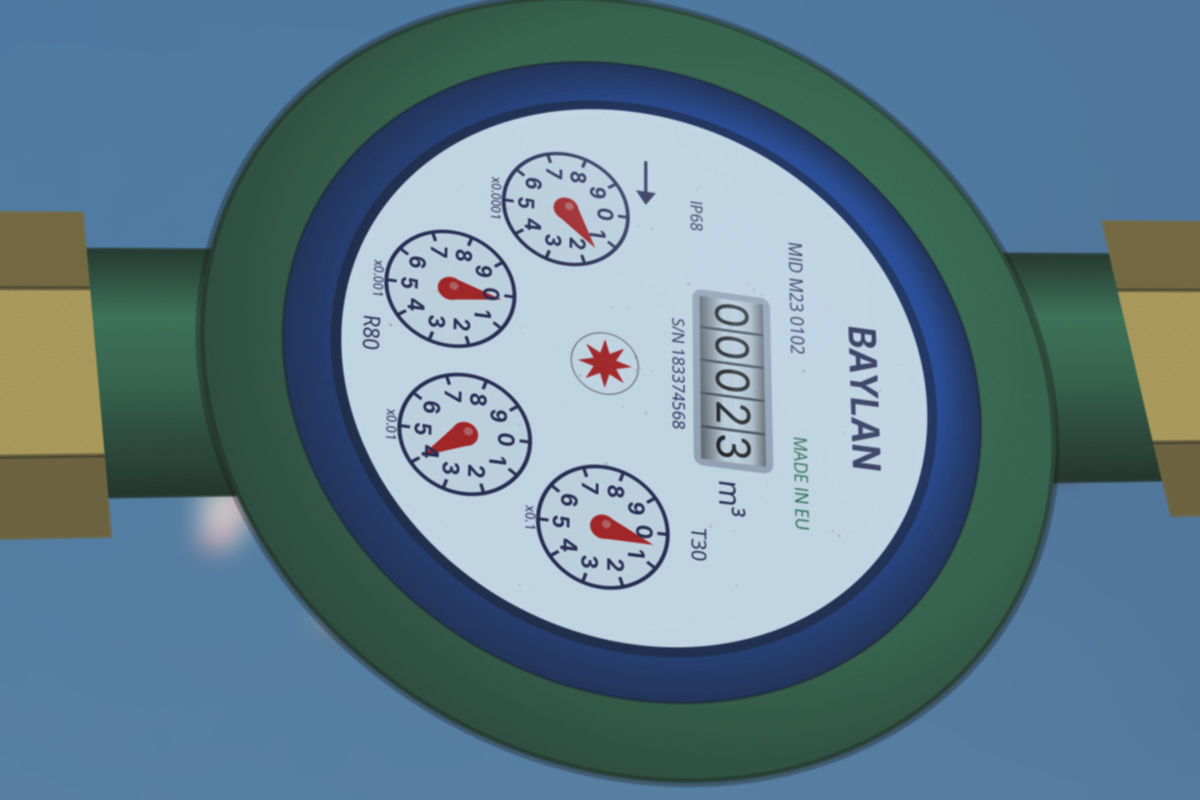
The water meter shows 23.0401 m³
